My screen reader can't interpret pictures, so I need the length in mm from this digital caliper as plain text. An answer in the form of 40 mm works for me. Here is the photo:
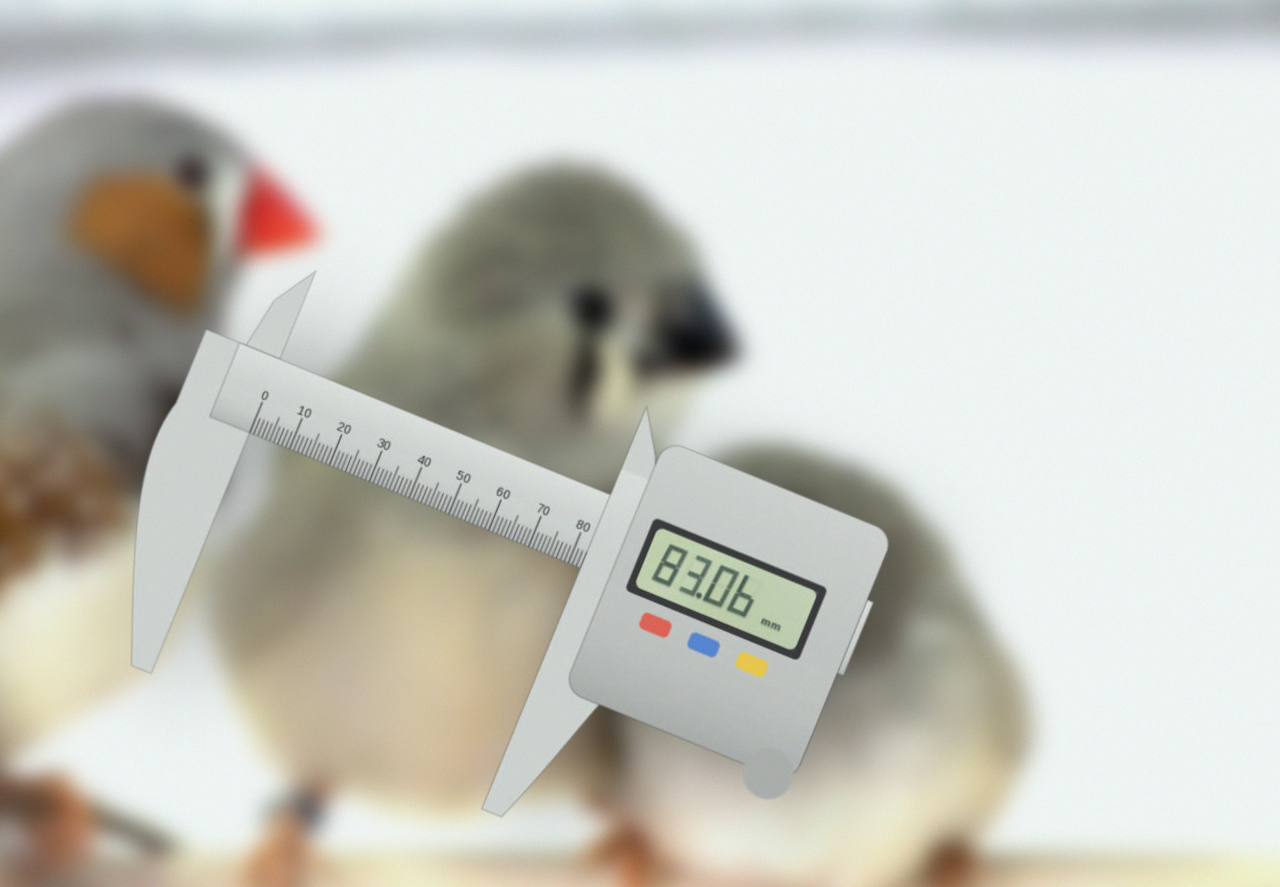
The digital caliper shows 83.06 mm
